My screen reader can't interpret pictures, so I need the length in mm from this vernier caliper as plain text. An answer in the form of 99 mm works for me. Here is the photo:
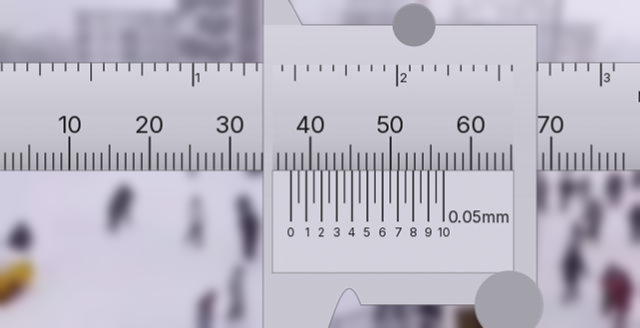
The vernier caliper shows 37.6 mm
